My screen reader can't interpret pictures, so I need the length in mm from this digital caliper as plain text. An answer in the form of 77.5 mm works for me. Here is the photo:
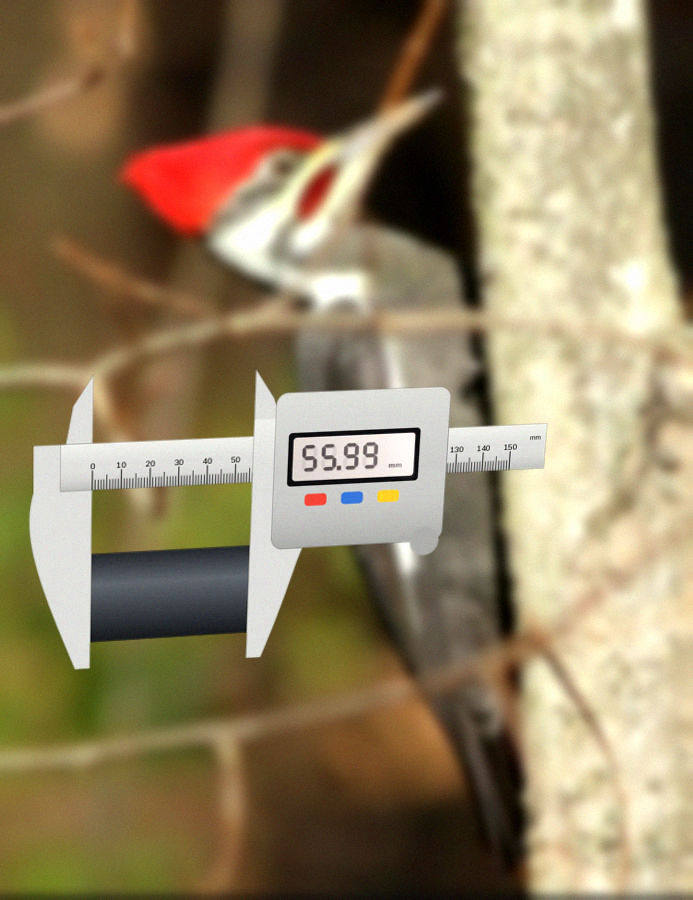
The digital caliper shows 55.99 mm
